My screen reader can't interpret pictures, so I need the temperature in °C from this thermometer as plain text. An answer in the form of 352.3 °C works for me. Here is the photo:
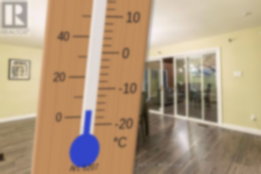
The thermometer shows -16 °C
